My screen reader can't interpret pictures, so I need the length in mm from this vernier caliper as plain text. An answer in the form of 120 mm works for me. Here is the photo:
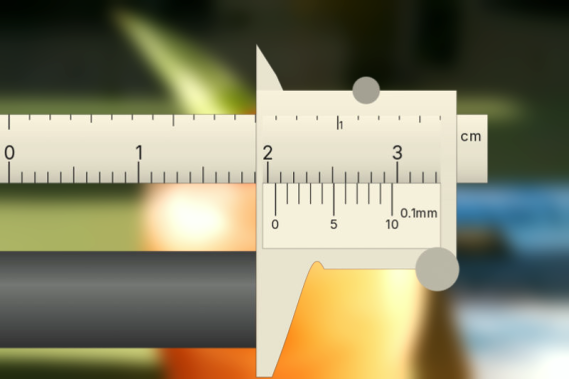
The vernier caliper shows 20.6 mm
